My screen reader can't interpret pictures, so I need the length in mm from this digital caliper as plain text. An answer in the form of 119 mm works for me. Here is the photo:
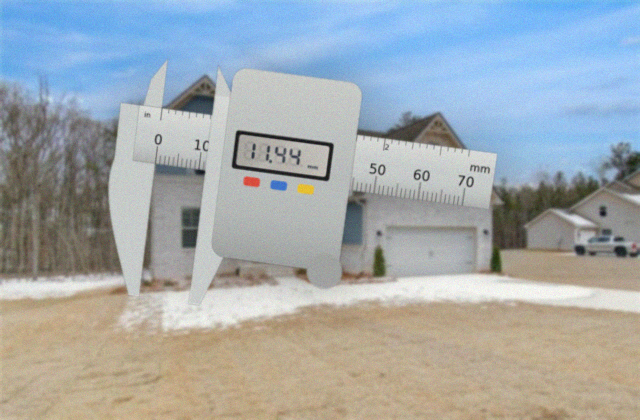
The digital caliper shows 11.44 mm
